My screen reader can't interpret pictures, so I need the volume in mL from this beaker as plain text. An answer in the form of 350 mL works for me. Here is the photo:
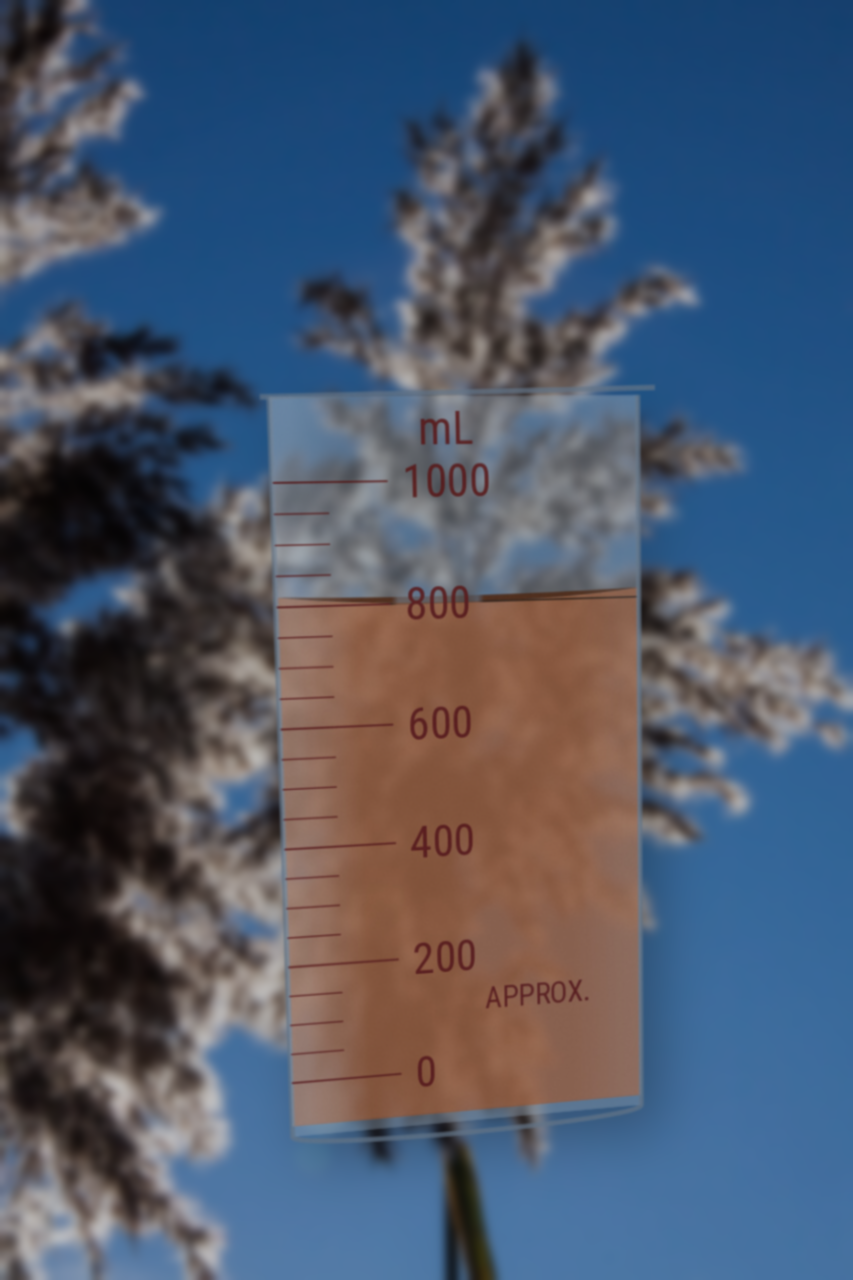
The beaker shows 800 mL
